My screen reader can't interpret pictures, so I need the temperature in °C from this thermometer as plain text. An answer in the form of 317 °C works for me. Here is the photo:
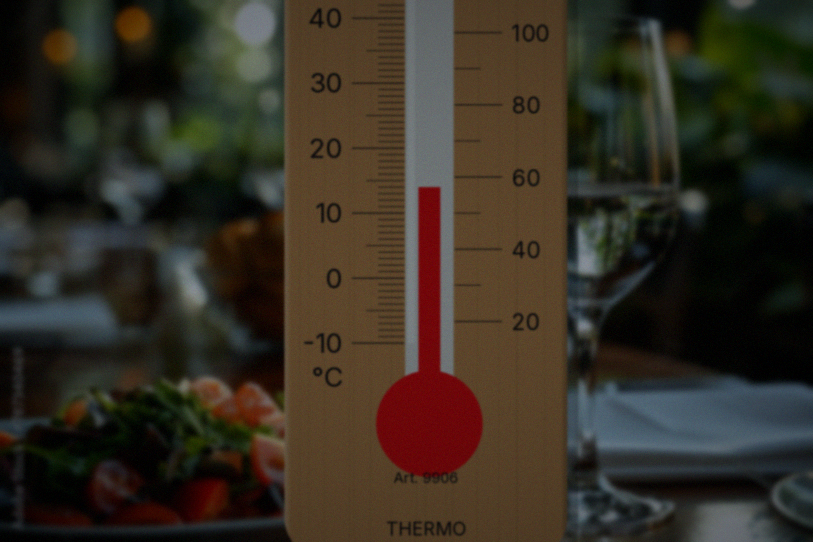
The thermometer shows 14 °C
